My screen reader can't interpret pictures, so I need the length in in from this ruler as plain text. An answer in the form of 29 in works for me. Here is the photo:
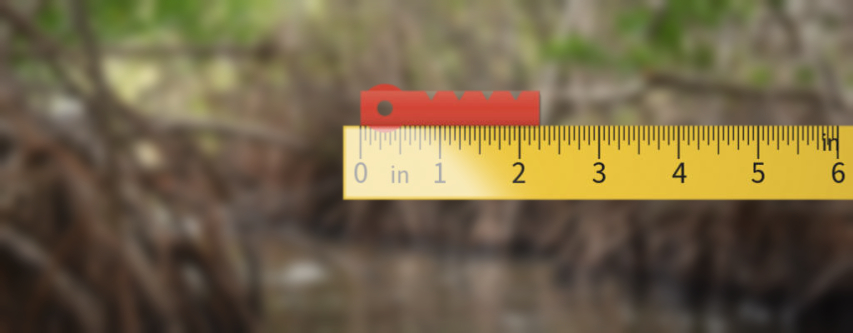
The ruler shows 2.25 in
